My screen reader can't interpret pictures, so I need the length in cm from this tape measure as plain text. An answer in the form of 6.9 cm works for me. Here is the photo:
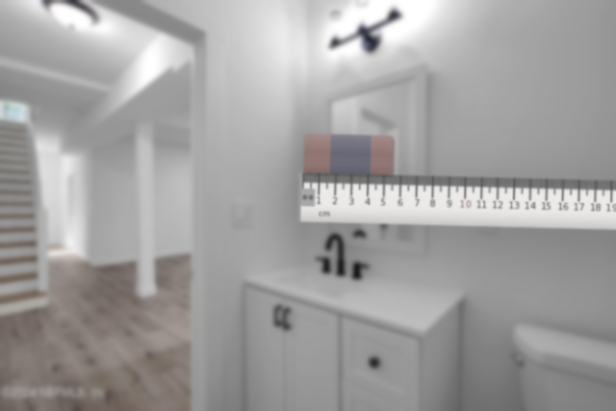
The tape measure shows 5.5 cm
